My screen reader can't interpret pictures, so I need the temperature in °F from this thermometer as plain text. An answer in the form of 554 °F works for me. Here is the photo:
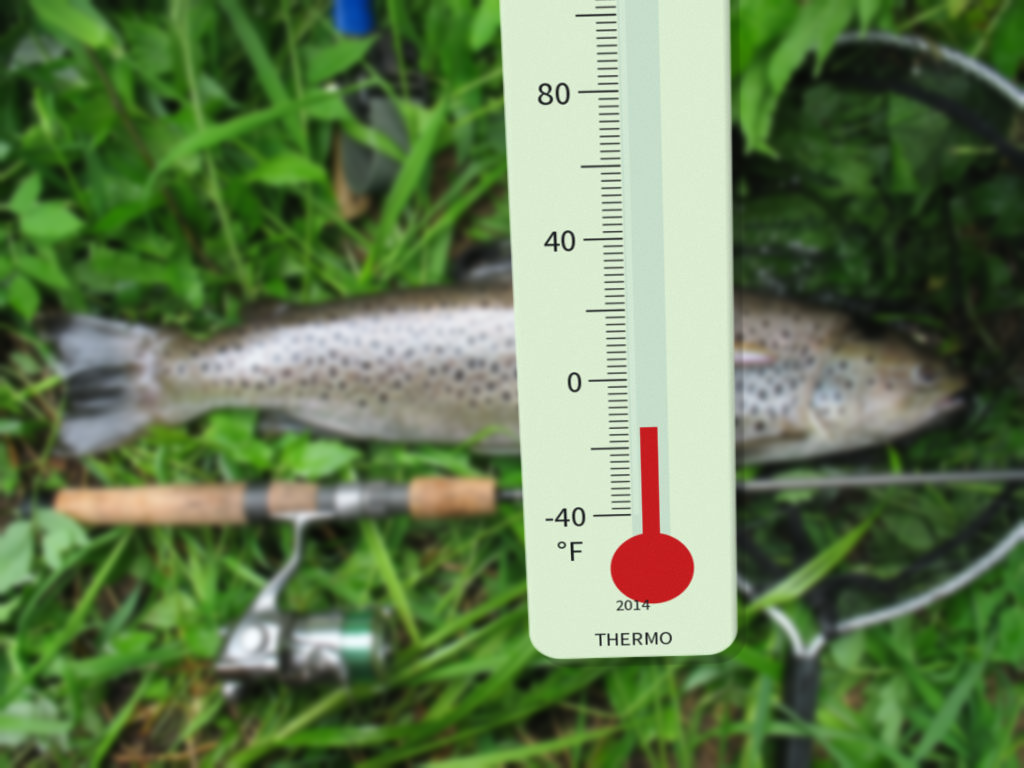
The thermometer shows -14 °F
